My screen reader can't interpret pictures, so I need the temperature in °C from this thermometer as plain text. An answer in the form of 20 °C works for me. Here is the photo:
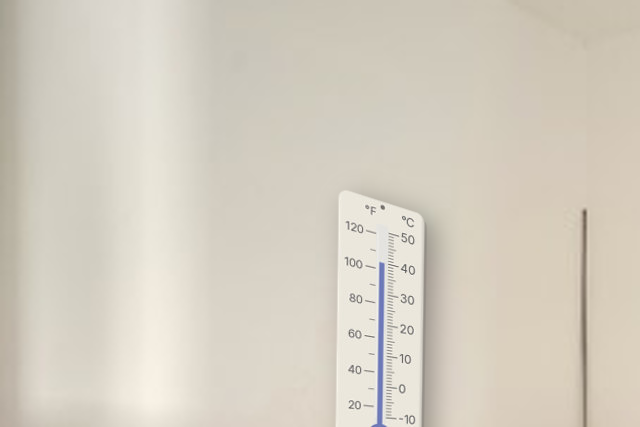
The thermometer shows 40 °C
